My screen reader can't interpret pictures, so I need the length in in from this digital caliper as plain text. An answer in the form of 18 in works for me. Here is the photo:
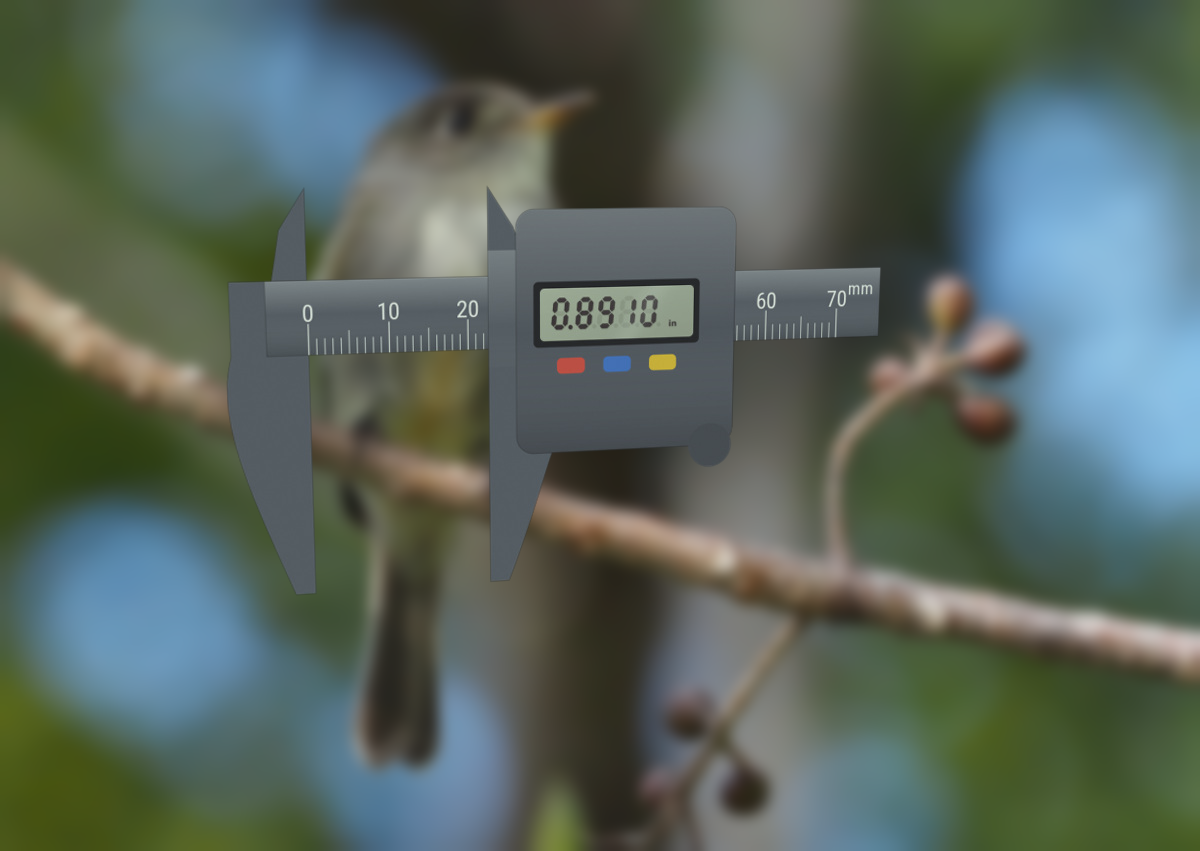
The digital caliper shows 0.8910 in
